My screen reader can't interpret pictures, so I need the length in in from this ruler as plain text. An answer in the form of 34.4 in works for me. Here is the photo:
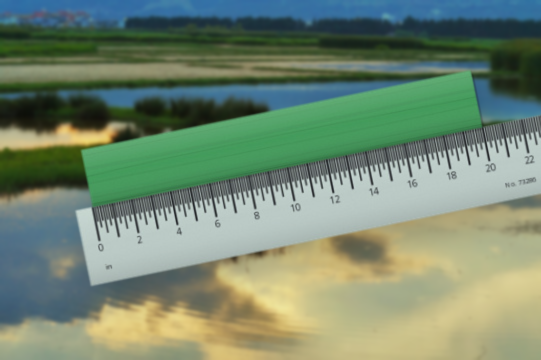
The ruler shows 20 in
